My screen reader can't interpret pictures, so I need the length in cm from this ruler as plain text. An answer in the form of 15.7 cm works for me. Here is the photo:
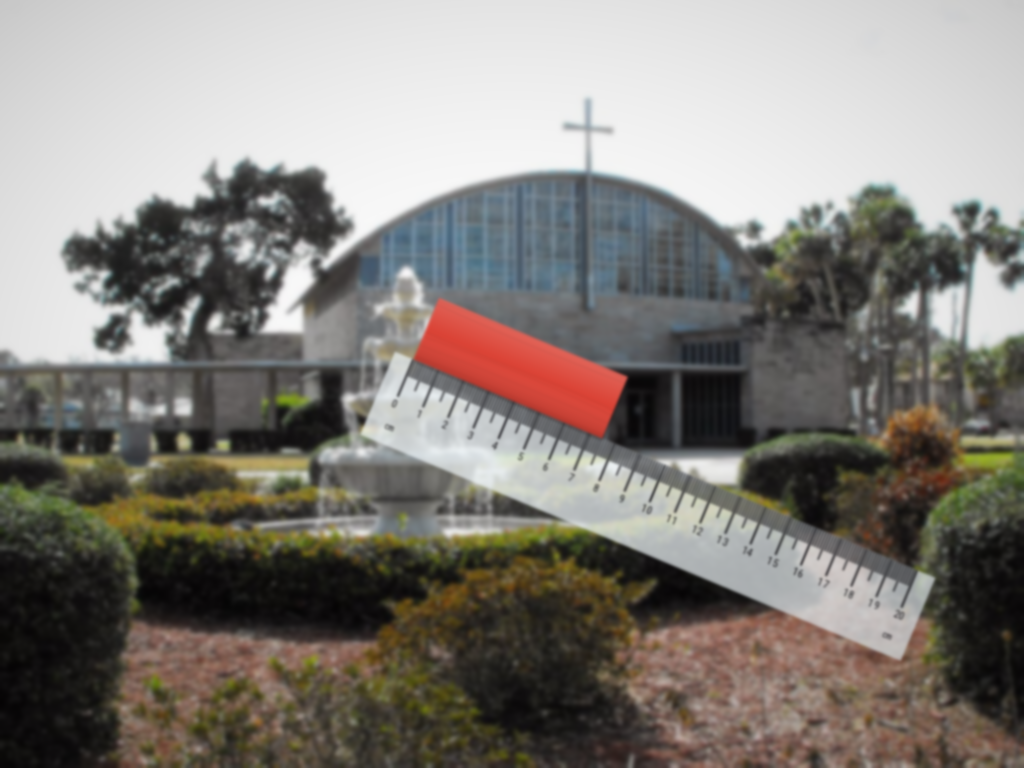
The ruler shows 7.5 cm
